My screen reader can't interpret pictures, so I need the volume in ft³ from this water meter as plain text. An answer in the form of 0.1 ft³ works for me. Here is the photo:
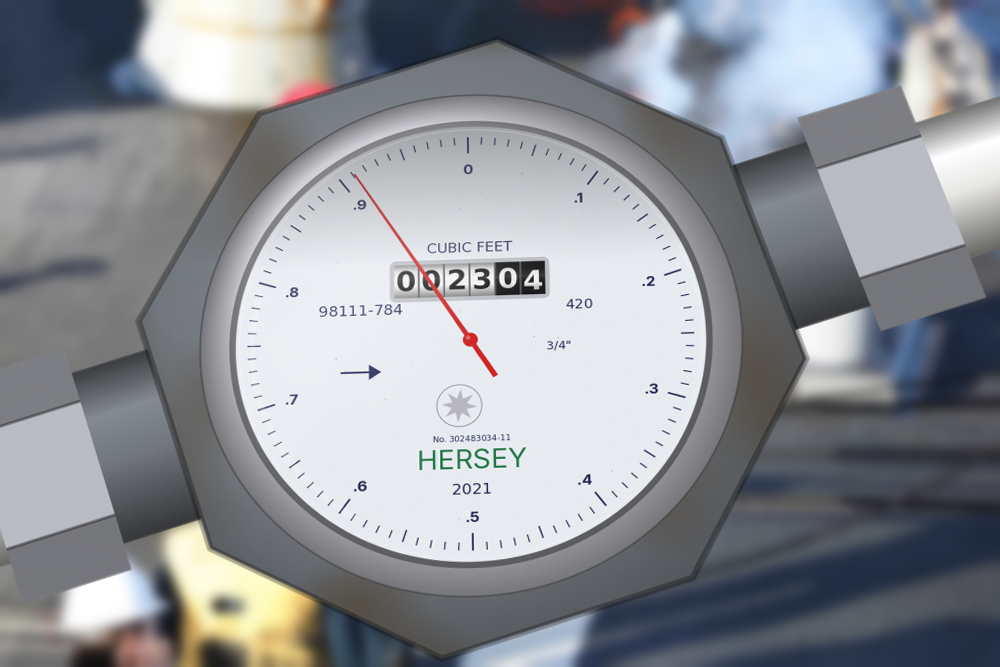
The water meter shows 2303.91 ft³
